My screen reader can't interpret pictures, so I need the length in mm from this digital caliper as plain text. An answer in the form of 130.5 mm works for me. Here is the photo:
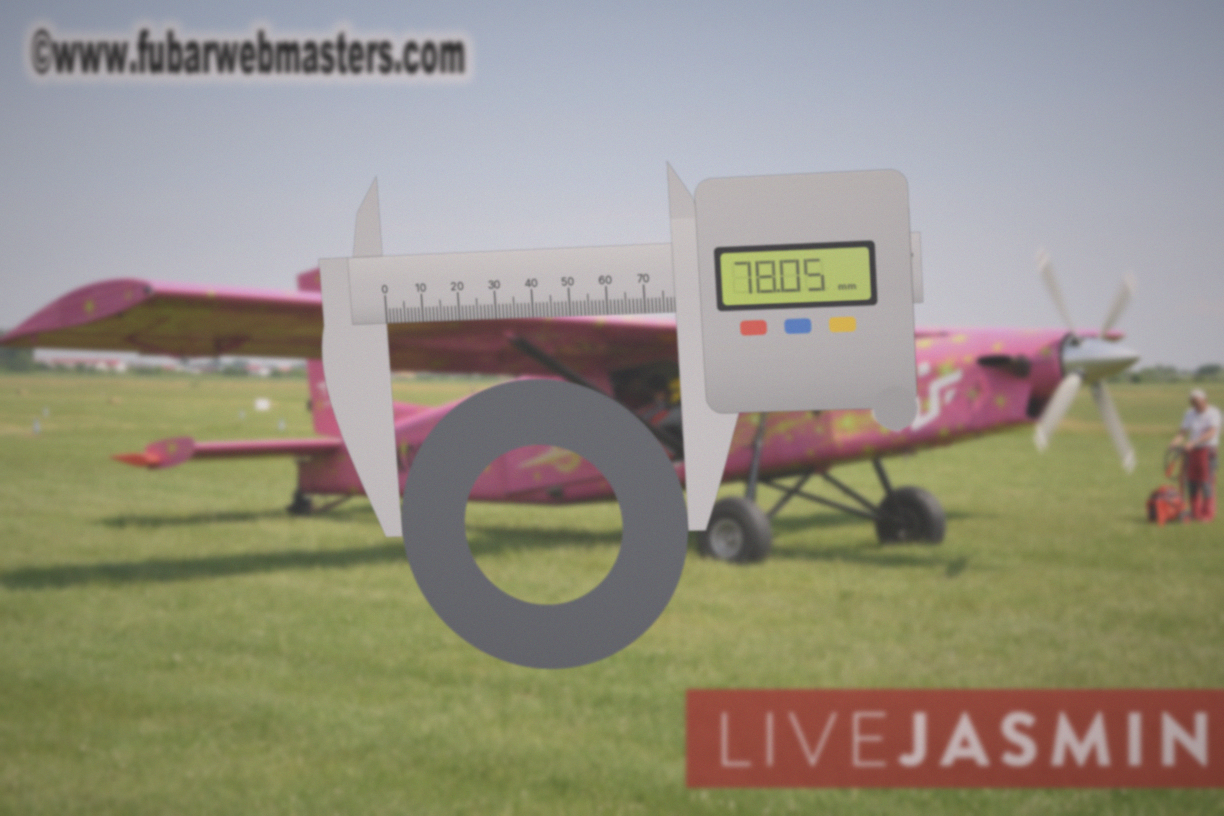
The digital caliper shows 78.05 mm
